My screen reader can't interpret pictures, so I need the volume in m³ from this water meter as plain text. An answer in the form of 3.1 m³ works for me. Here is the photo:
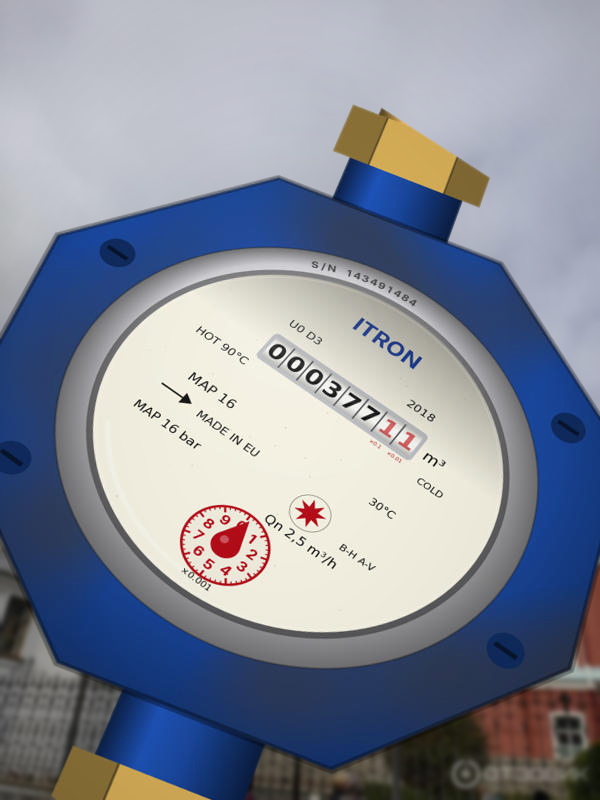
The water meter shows 377.110 m³
